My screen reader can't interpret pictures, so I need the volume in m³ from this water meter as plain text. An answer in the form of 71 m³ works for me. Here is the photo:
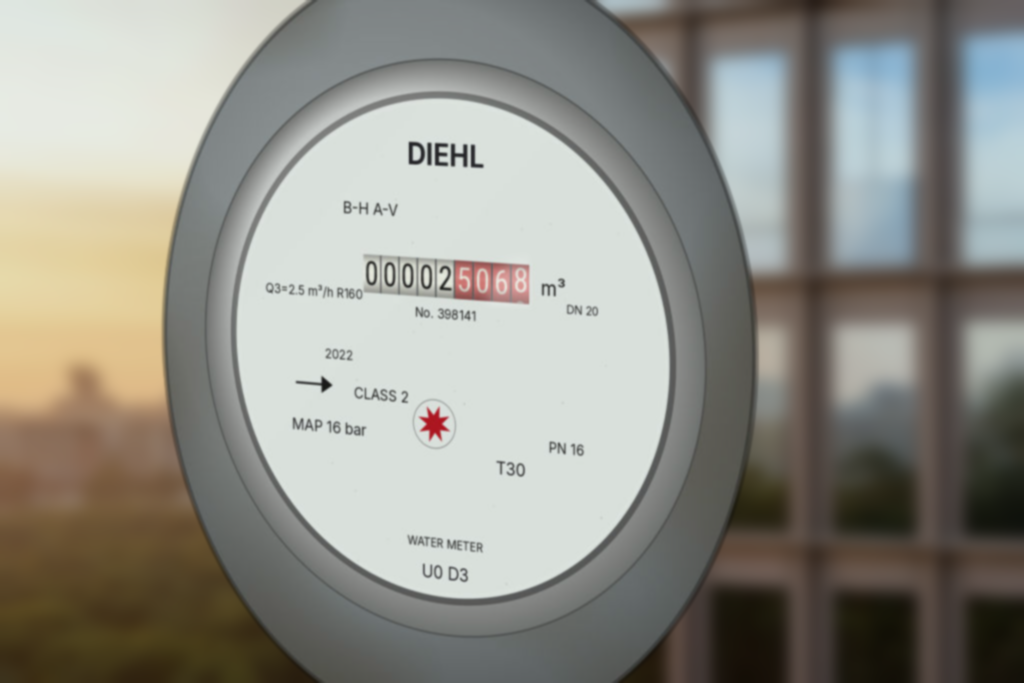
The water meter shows 2.5068 m³
